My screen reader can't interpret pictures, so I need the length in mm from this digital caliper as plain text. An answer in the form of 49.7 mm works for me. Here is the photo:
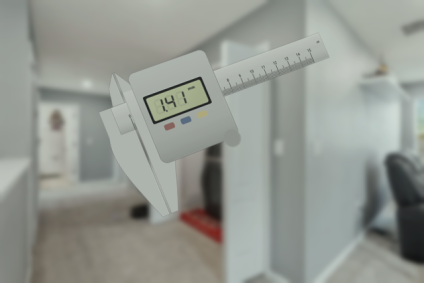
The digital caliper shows 1.41 mm
